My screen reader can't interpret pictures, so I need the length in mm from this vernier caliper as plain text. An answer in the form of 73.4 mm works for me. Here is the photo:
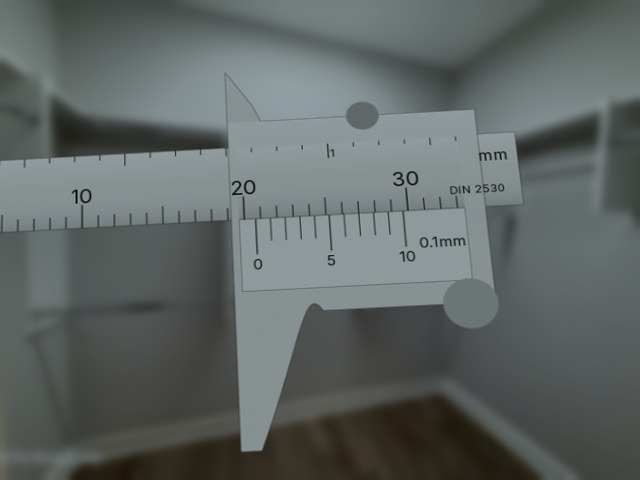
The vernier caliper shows 20.7 mm
